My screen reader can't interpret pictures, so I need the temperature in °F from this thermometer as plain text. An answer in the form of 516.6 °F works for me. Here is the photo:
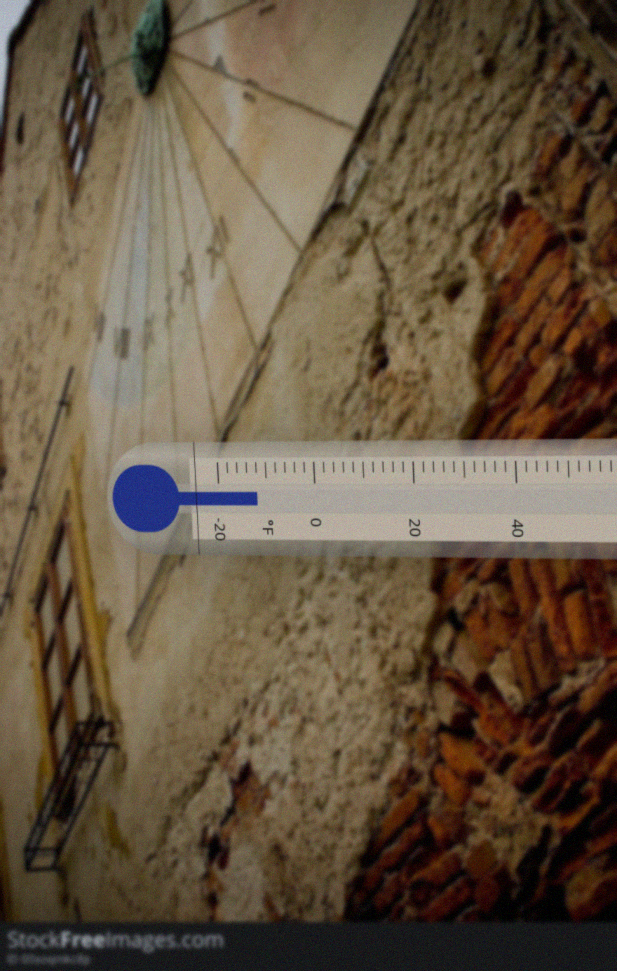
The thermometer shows -12 °F
